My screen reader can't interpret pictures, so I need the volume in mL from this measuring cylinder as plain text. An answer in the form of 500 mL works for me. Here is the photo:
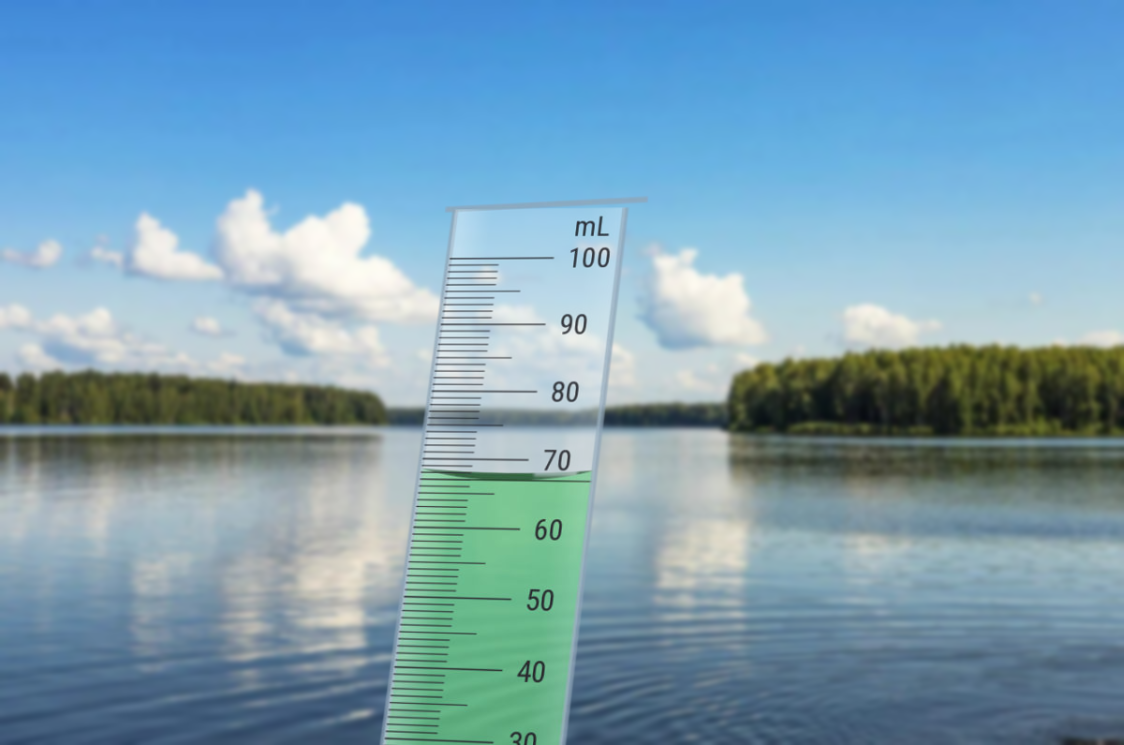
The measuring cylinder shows 67 mL
